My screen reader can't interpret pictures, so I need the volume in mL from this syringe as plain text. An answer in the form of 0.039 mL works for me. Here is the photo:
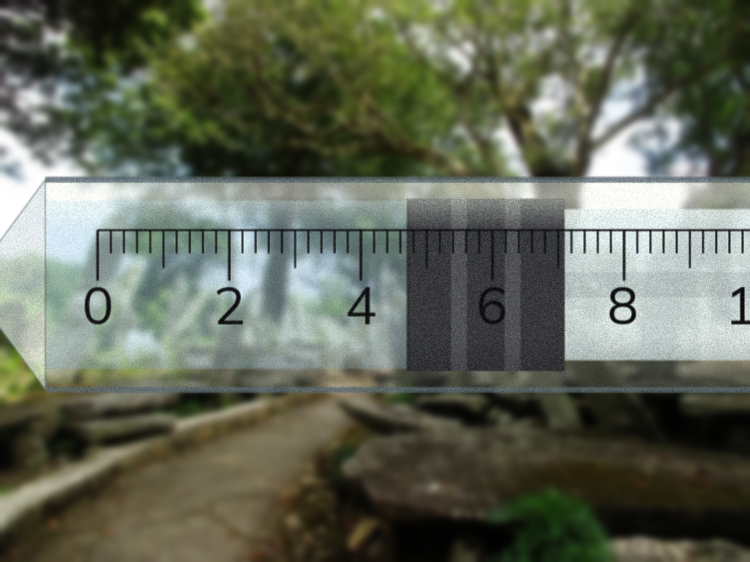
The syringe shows 4.7 mL
